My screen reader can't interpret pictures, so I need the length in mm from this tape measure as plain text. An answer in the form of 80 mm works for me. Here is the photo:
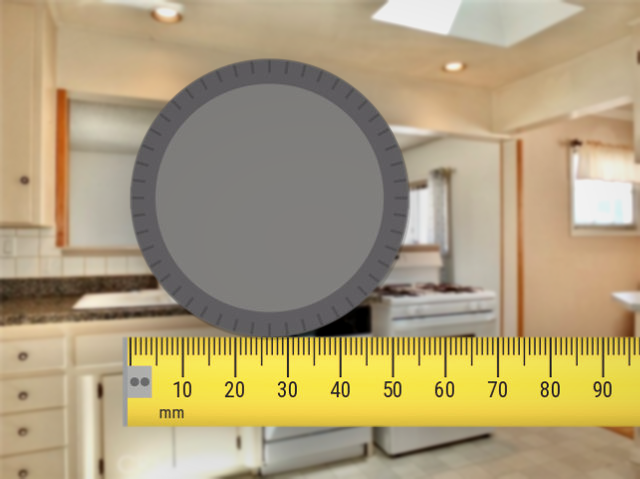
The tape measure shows 53 mm
